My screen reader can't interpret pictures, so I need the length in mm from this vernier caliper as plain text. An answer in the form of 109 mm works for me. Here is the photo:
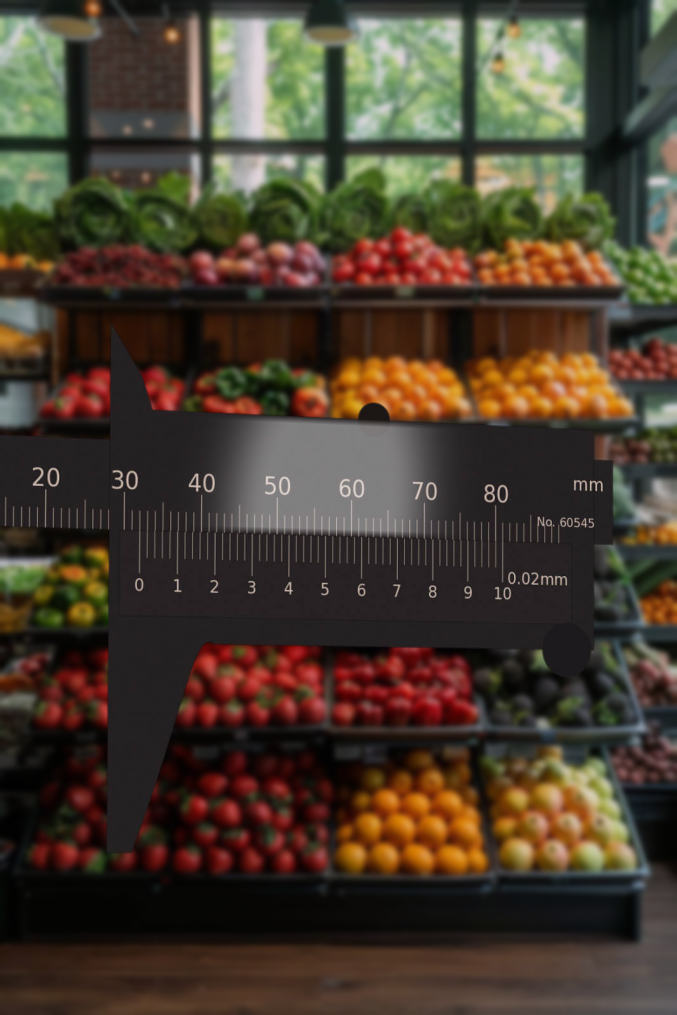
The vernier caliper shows 32.0 mm
